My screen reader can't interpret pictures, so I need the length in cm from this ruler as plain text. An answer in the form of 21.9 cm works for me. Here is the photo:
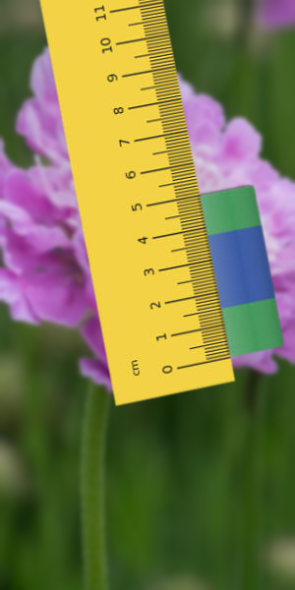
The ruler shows 5 cm
